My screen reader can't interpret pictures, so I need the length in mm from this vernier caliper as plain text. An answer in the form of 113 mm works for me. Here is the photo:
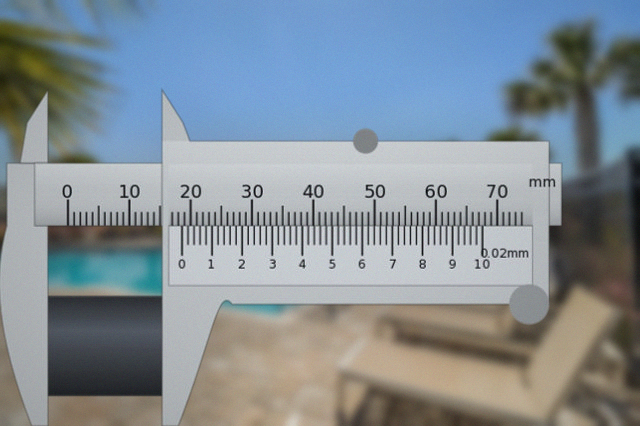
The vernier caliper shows 18.6 mm
